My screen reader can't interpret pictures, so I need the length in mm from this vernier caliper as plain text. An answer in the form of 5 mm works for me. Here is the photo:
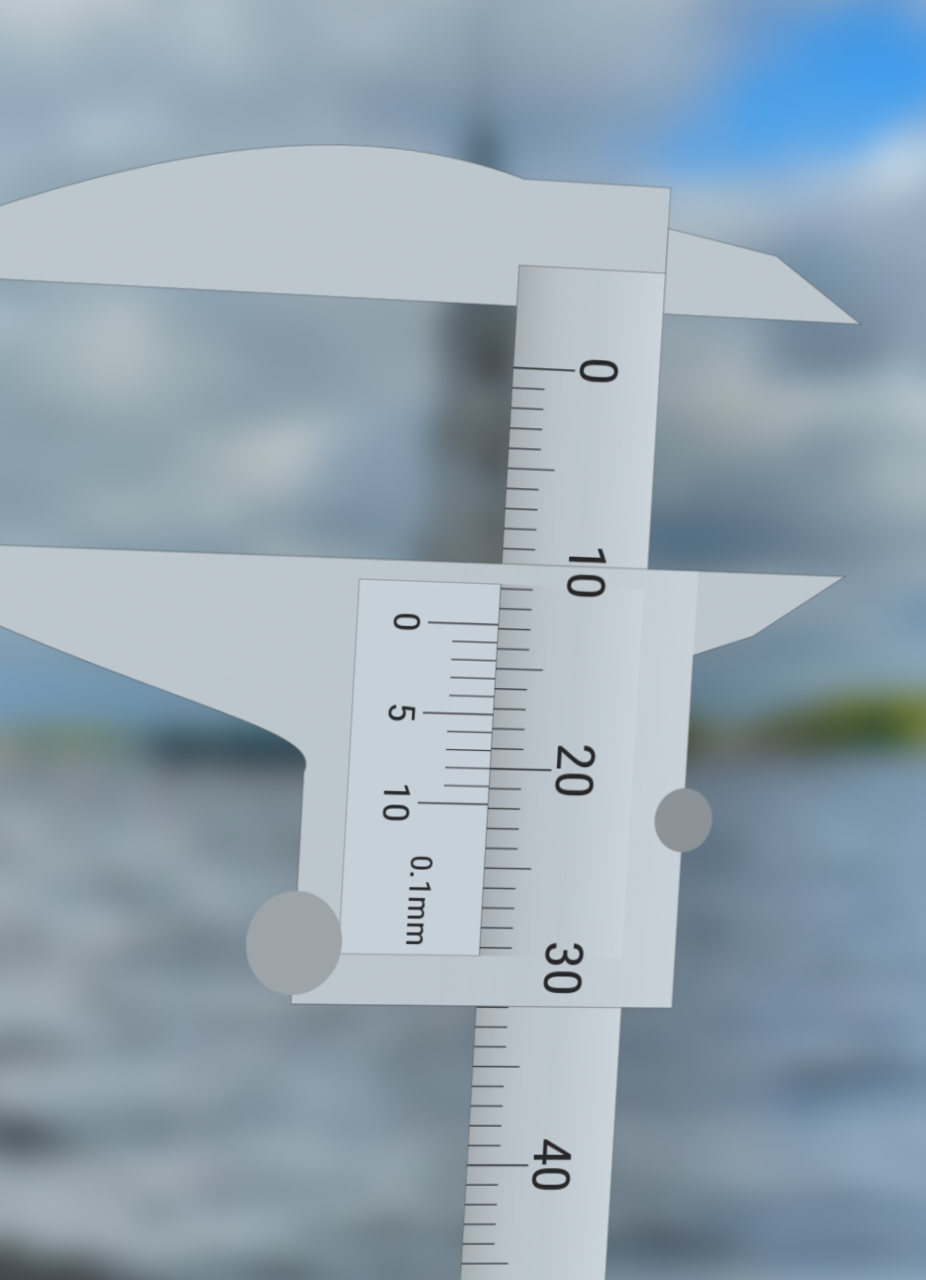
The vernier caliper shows 12.8 mm
